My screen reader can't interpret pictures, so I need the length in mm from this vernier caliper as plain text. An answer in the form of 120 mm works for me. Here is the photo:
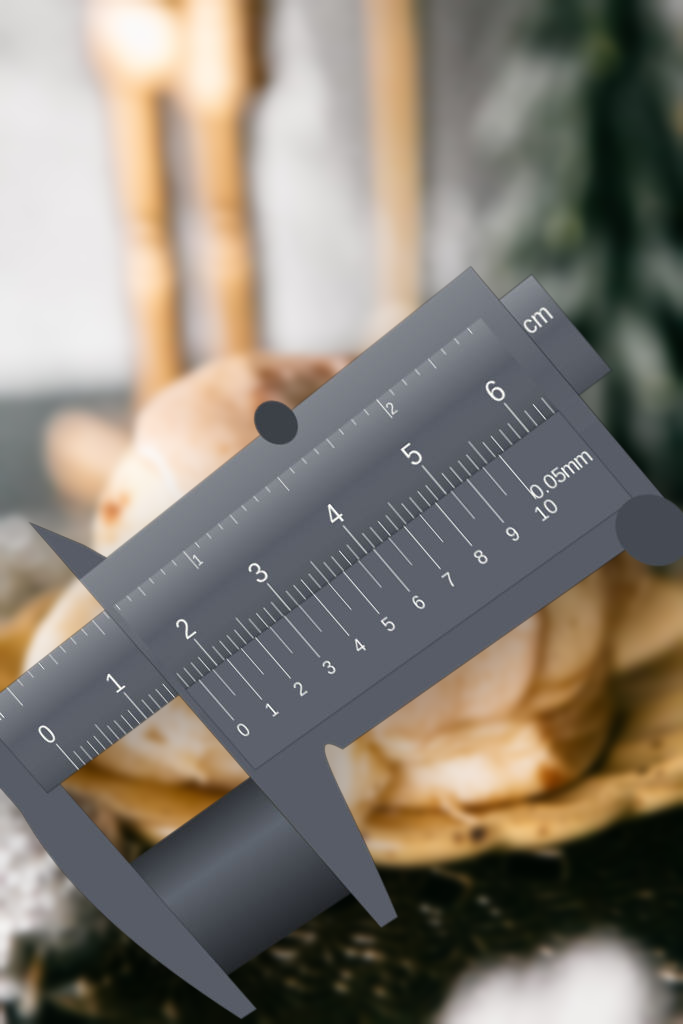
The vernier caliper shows 17.4 mm
